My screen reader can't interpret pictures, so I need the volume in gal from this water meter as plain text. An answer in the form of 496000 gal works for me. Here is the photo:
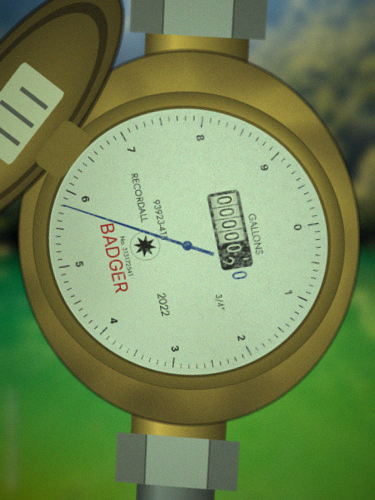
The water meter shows 15.8 gal
